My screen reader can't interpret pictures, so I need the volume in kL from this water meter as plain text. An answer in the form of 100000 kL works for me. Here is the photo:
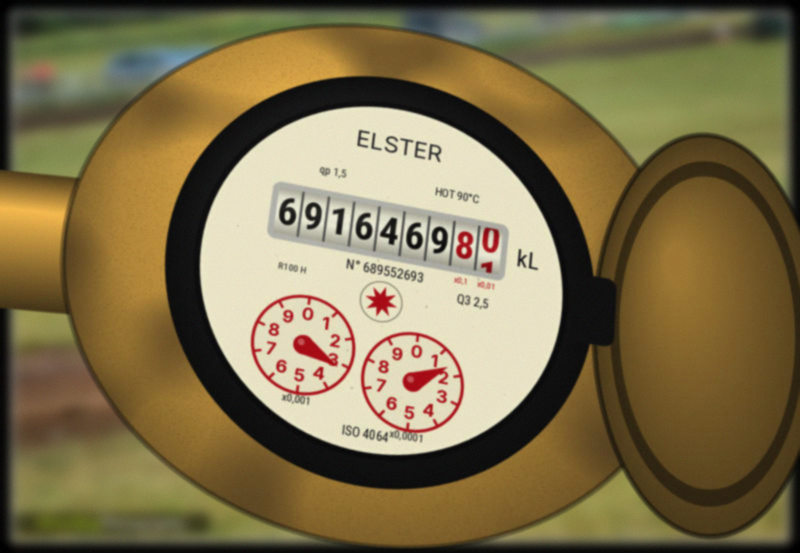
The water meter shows 6916469.8031 kL
